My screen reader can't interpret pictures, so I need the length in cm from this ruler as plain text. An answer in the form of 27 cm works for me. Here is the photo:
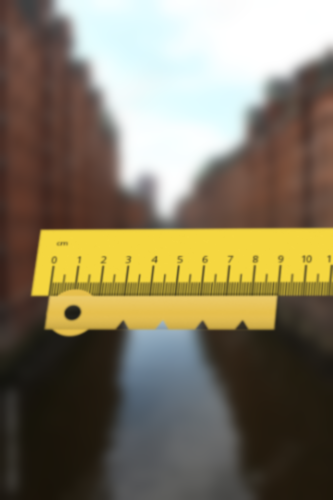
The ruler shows 9 cm
